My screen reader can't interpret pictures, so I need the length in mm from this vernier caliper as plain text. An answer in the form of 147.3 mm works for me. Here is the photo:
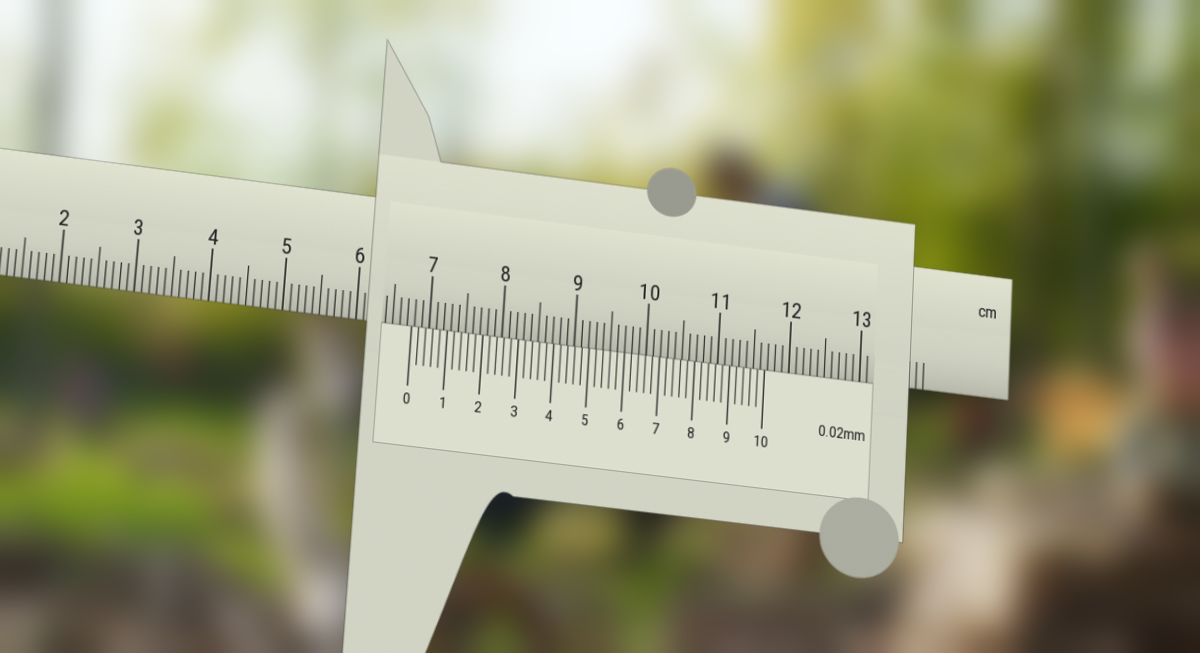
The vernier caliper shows 67.6 mm
